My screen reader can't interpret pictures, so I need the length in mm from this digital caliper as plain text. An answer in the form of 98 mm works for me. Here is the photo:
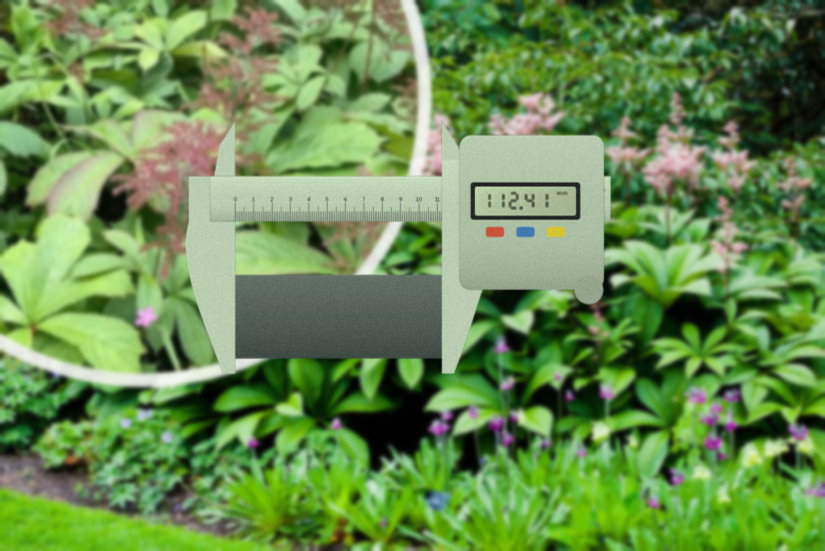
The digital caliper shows 112.41 mm
